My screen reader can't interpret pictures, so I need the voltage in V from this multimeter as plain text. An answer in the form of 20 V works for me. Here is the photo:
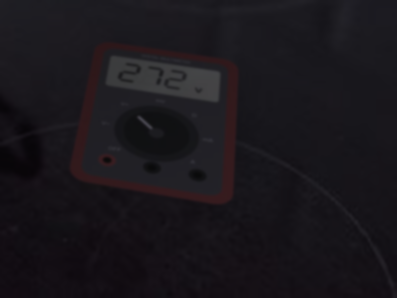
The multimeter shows 272 V
